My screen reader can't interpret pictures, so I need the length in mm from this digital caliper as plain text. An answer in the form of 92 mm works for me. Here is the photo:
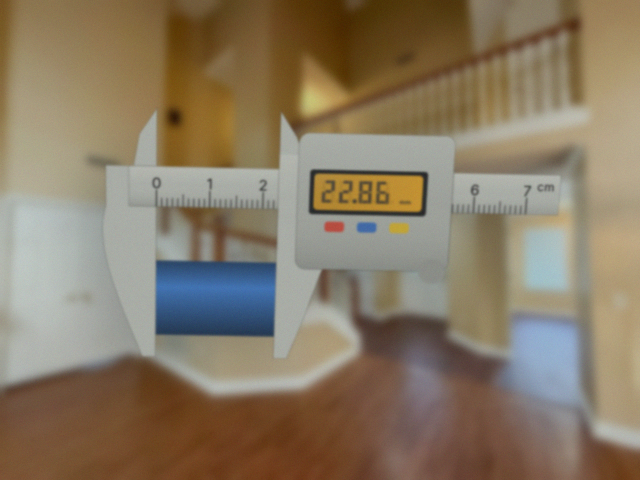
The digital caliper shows 22.86 mm
